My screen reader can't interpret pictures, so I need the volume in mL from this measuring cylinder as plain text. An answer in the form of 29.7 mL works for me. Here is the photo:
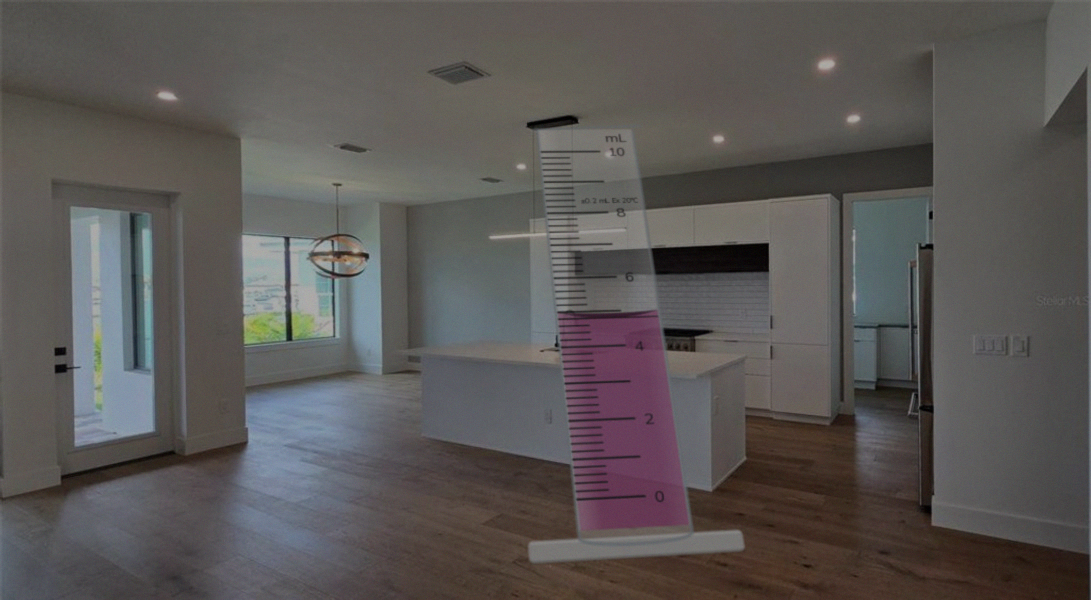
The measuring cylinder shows 4.8 mL
